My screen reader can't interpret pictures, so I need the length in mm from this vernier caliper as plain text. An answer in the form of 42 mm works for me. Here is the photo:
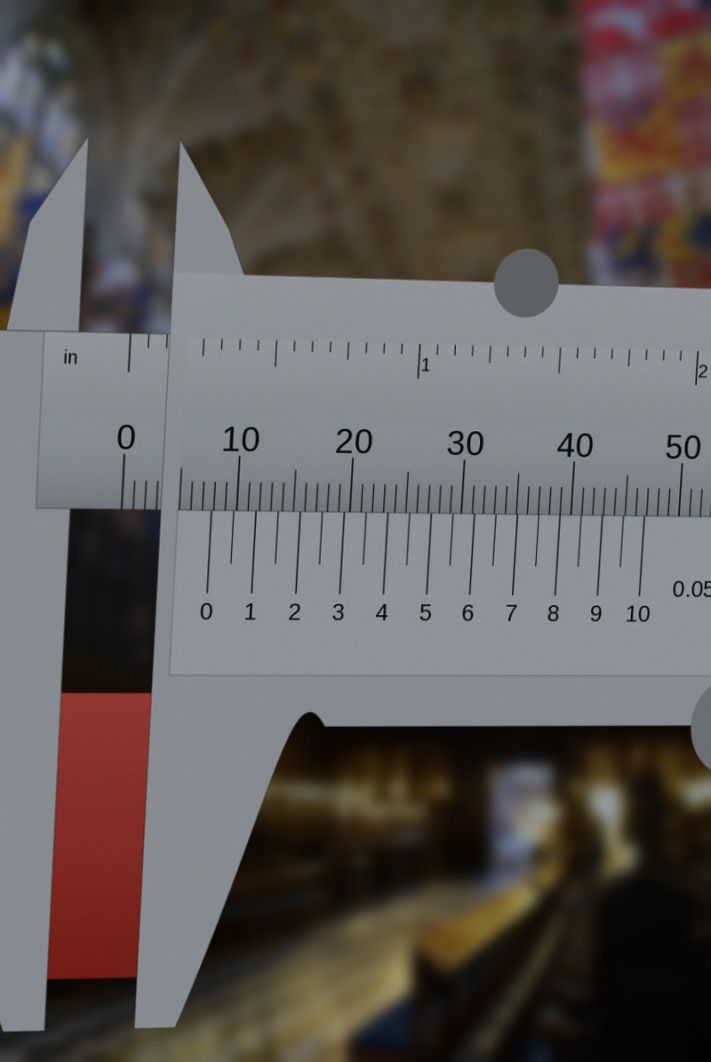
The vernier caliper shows 7.8 mm
